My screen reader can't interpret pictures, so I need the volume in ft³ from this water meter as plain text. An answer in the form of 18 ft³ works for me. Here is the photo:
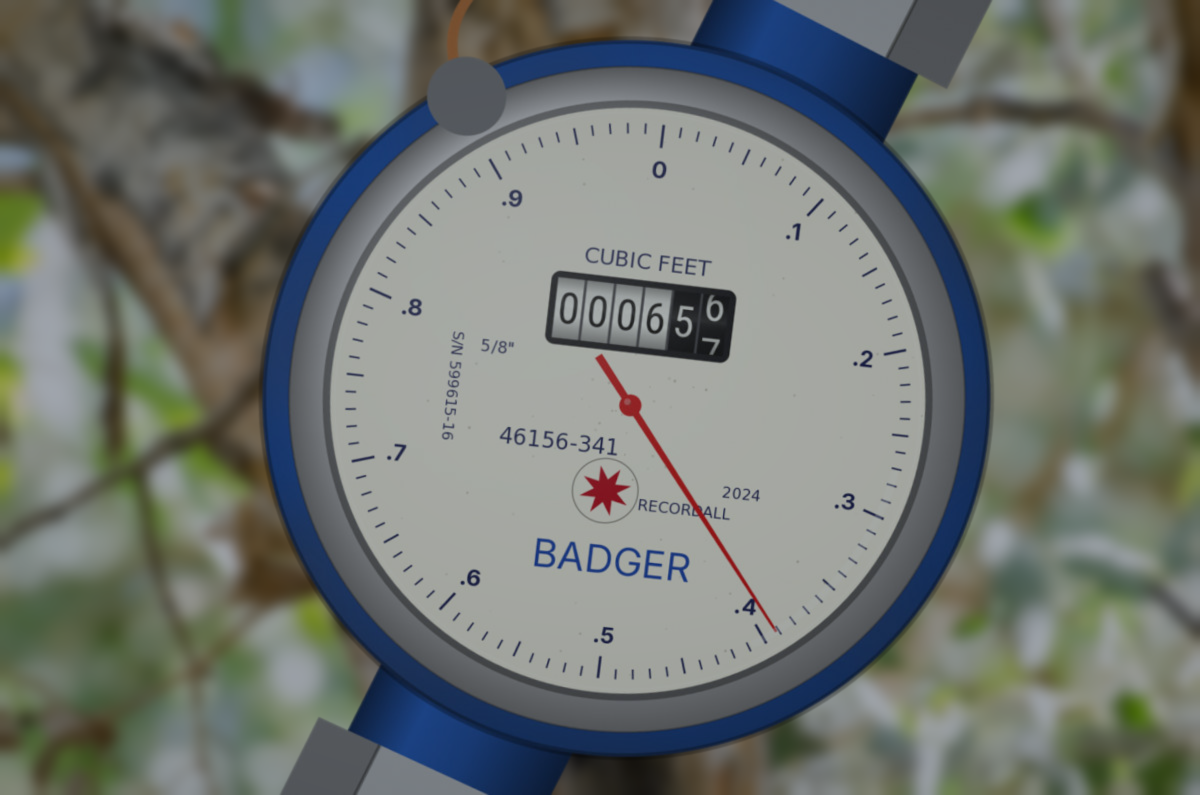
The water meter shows 656.39 ft³
